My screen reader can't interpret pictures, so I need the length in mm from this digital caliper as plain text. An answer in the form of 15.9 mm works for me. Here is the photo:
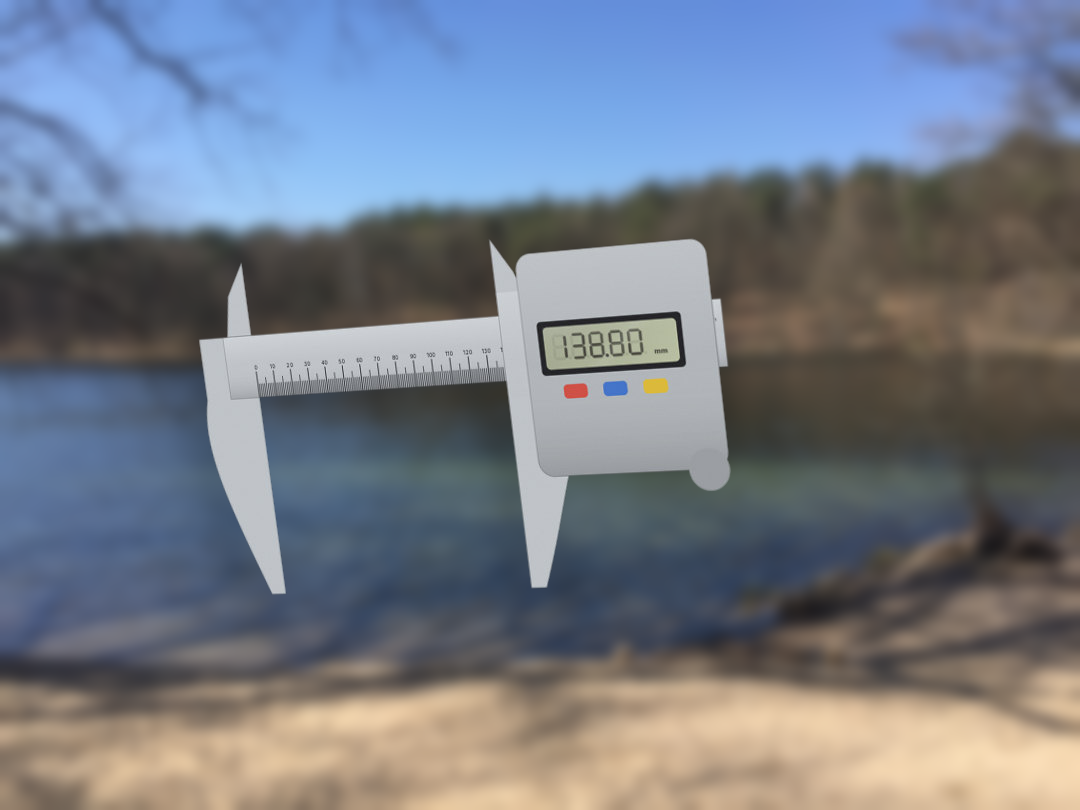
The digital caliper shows 138.80 mm
